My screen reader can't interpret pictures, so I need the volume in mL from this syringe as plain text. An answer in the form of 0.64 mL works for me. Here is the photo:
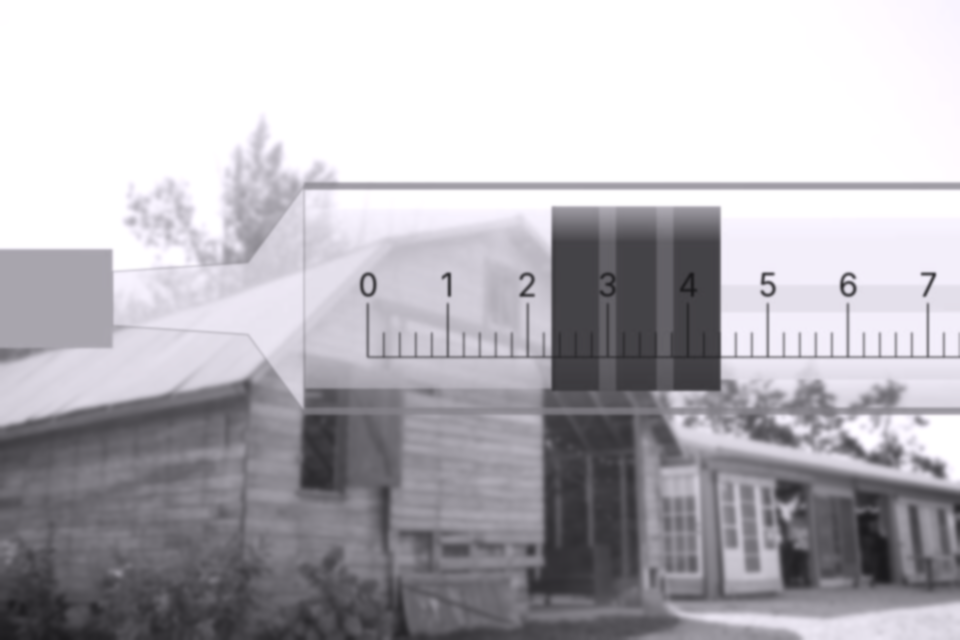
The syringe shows 2.3 mL
